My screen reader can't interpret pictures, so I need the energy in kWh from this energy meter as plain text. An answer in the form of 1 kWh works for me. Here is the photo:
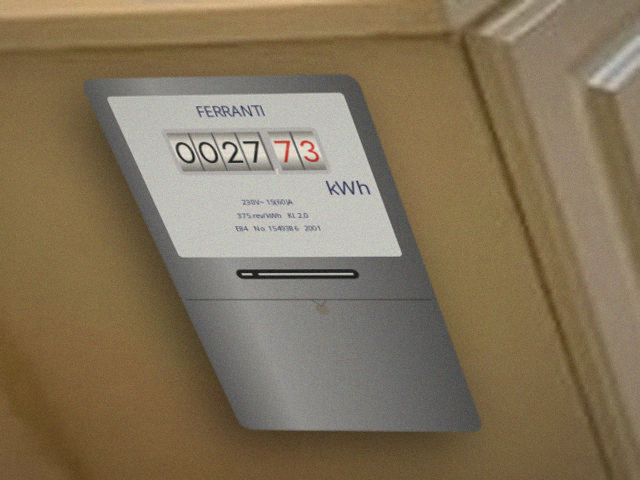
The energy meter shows 27.73 kWh
